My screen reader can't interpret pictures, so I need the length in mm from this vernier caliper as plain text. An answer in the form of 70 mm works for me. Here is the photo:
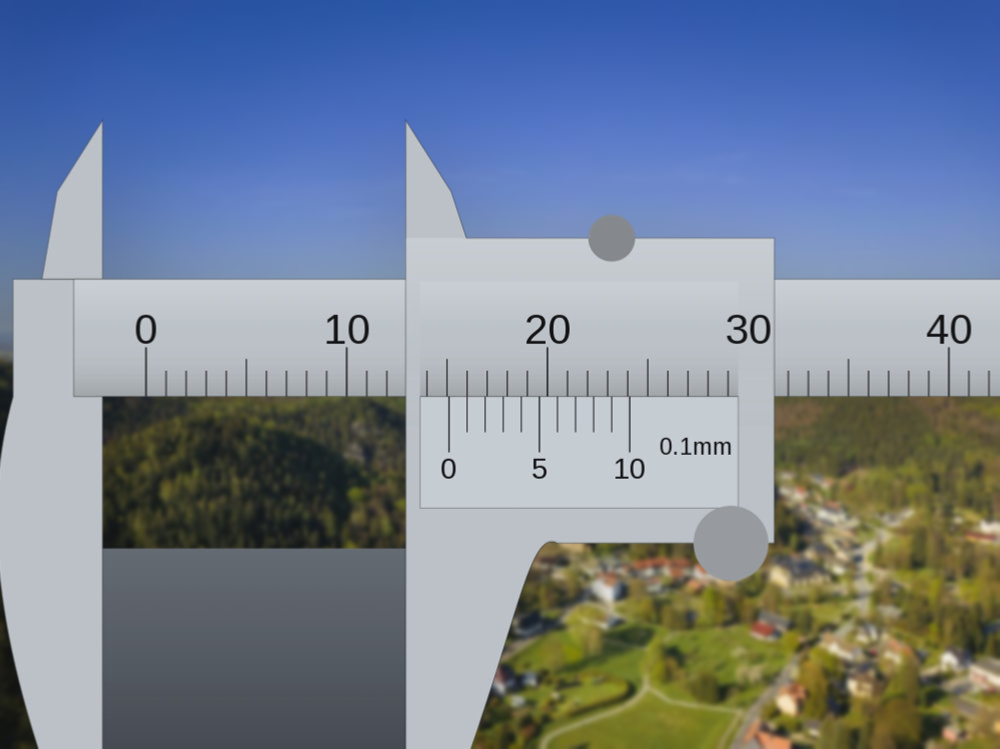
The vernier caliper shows 15.1 mm
